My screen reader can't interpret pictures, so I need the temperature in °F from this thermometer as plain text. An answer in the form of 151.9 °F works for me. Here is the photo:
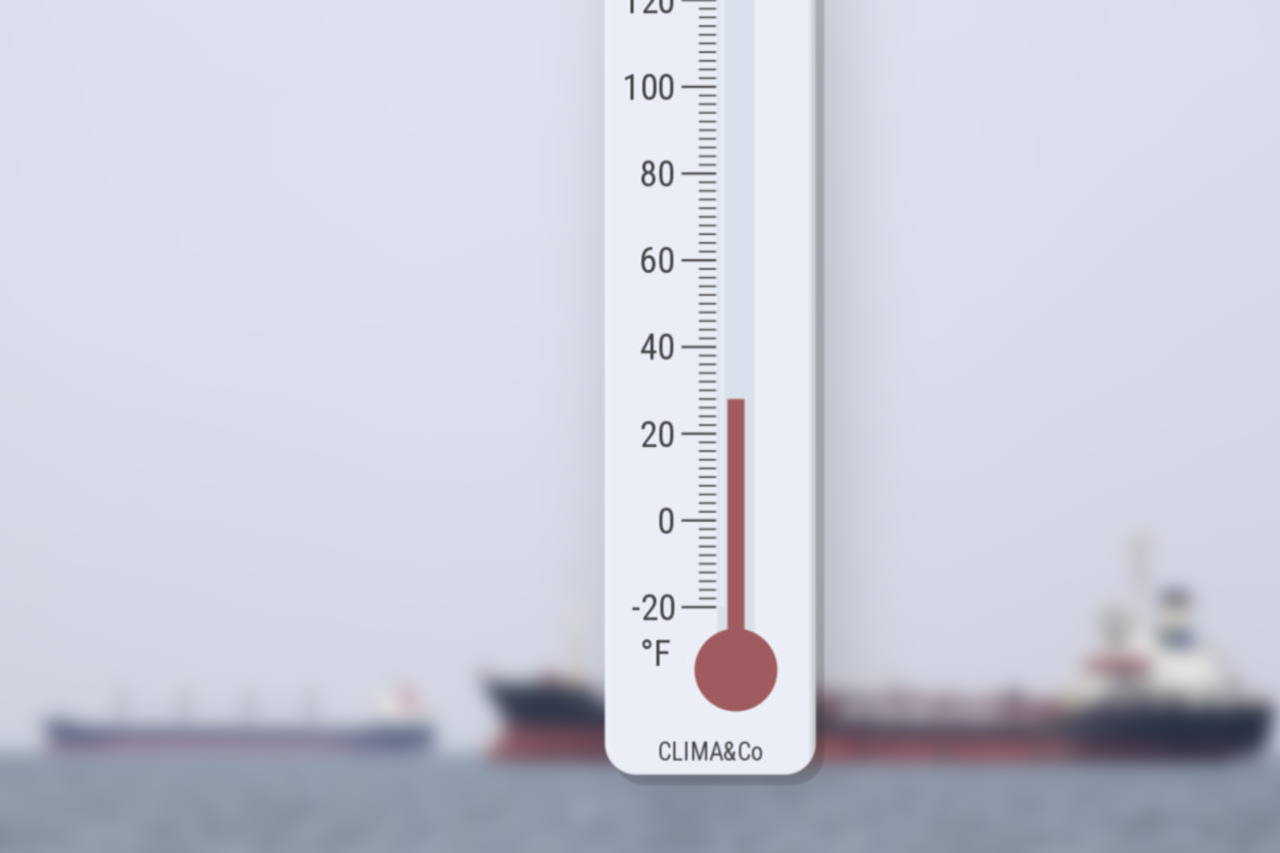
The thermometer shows 28 °F
